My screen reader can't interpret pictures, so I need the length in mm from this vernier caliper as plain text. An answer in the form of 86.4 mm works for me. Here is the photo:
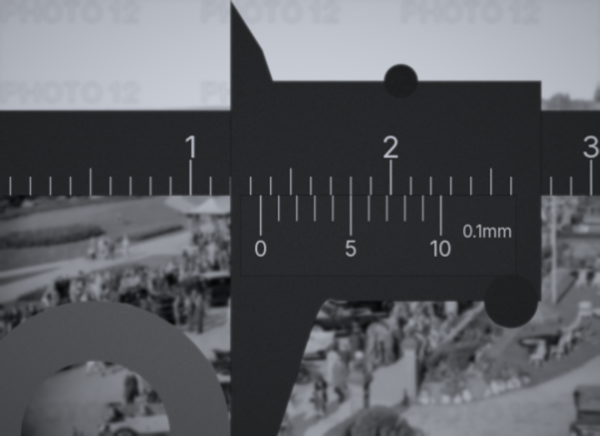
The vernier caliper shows 13.5 mm
